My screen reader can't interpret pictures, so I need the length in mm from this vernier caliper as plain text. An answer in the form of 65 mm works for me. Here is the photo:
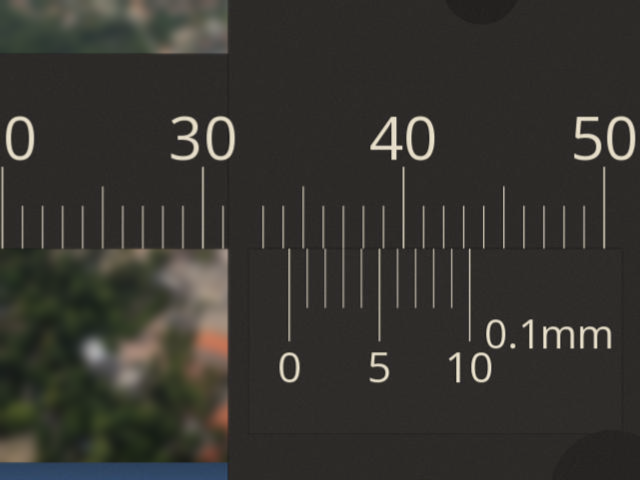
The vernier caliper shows 34.3 mm
